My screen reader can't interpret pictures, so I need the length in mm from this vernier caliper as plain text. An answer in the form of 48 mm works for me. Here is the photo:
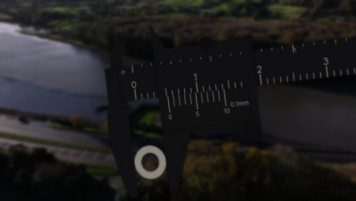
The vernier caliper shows 5.2 mm
